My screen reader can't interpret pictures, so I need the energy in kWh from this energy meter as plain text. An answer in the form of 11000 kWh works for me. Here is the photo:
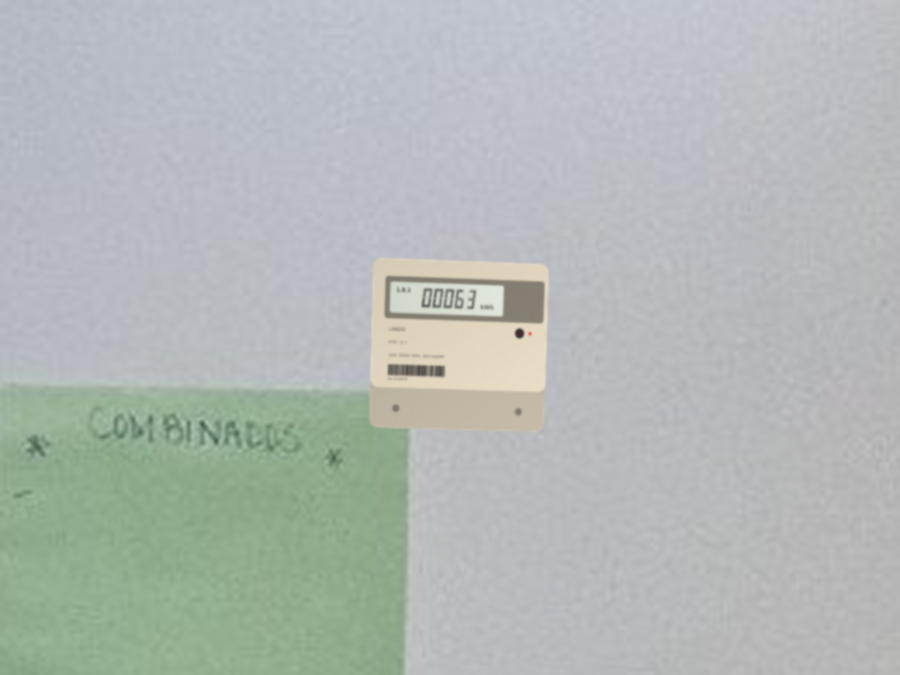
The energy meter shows 63 kWh
